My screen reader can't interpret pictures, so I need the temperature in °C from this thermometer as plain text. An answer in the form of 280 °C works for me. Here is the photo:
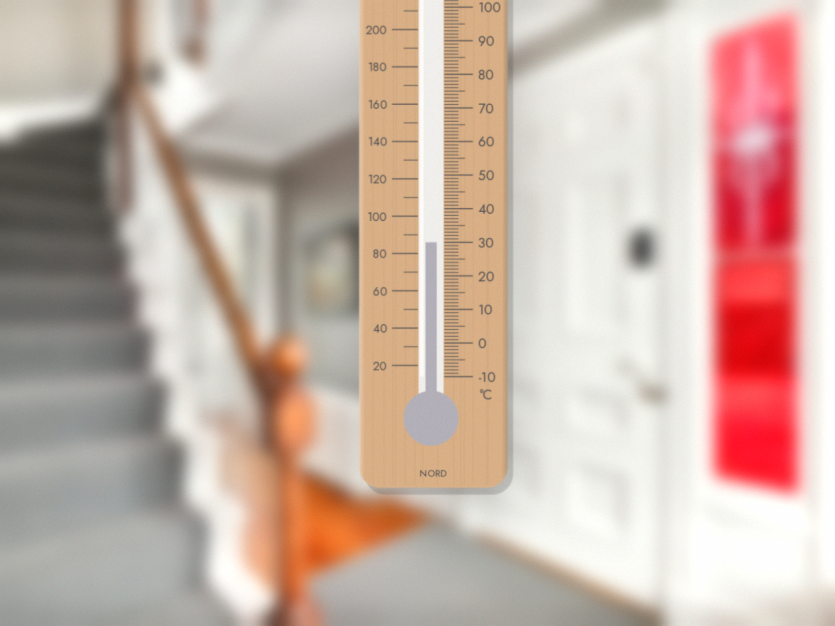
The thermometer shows 30 °C
